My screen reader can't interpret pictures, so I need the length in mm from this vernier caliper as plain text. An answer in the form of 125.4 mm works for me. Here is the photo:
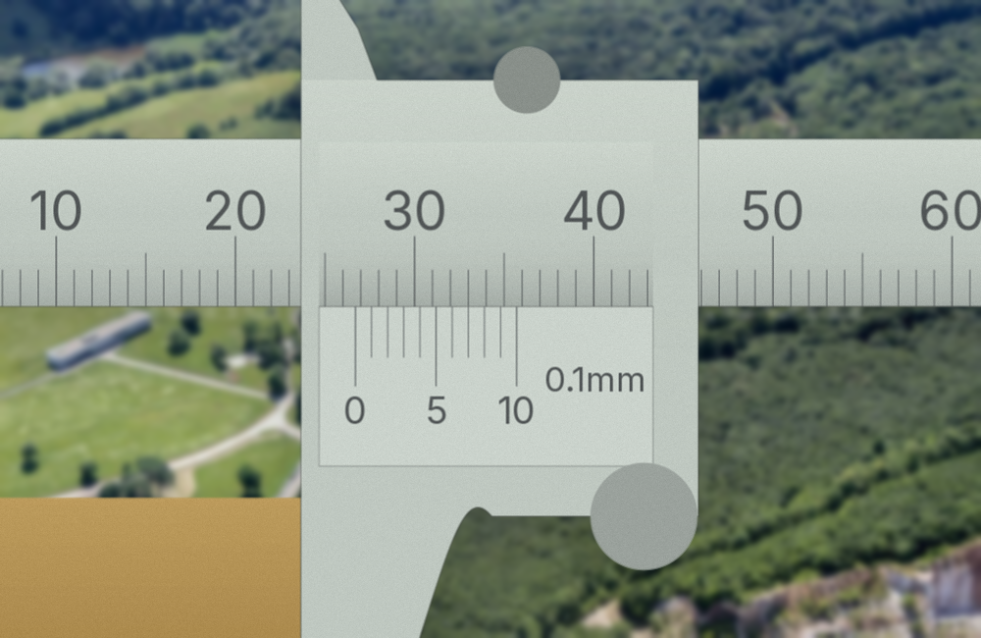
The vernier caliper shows 26.7 mm
